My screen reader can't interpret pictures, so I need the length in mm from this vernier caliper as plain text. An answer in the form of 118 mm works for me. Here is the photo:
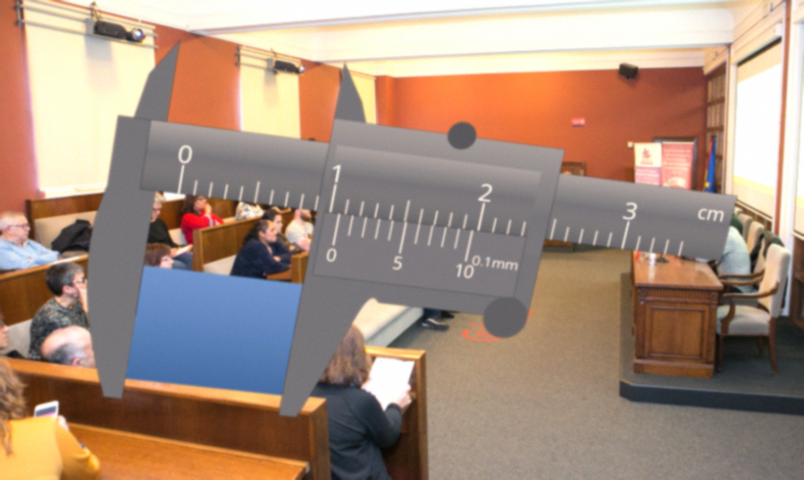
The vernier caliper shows 10.6 mm
